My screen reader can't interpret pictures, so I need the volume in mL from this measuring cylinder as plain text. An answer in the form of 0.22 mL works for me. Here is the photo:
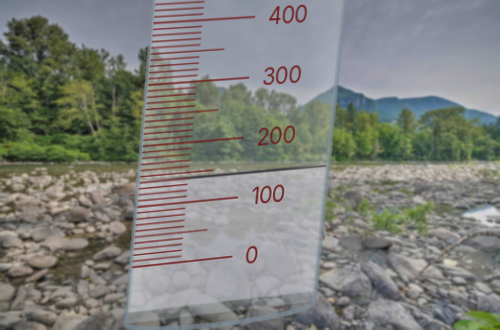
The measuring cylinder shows 140 mL
